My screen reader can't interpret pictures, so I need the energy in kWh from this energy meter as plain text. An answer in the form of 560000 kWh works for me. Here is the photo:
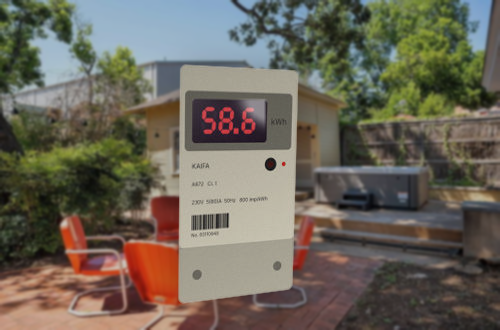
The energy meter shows 58.6 kWh
